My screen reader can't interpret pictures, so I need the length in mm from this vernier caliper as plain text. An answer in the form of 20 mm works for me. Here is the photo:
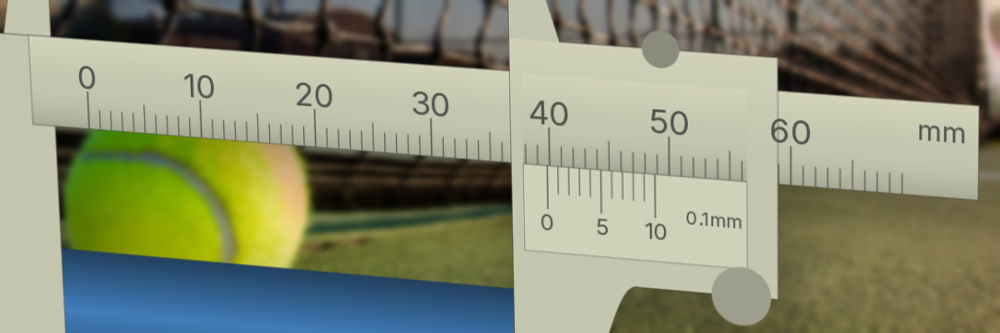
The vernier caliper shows 39.8 mm
